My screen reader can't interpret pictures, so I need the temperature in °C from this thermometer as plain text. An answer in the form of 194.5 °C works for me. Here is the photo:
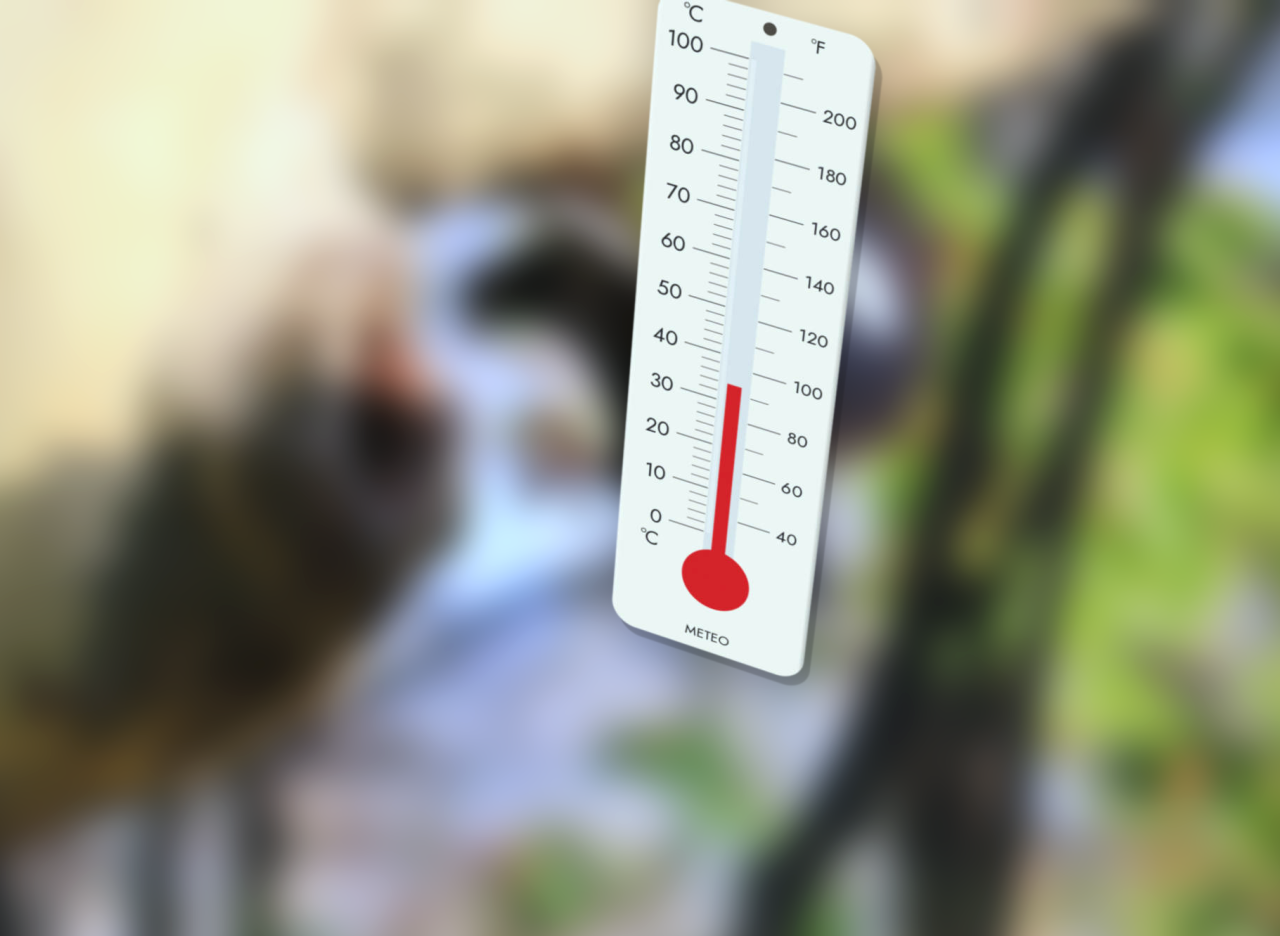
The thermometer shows 34 °C
